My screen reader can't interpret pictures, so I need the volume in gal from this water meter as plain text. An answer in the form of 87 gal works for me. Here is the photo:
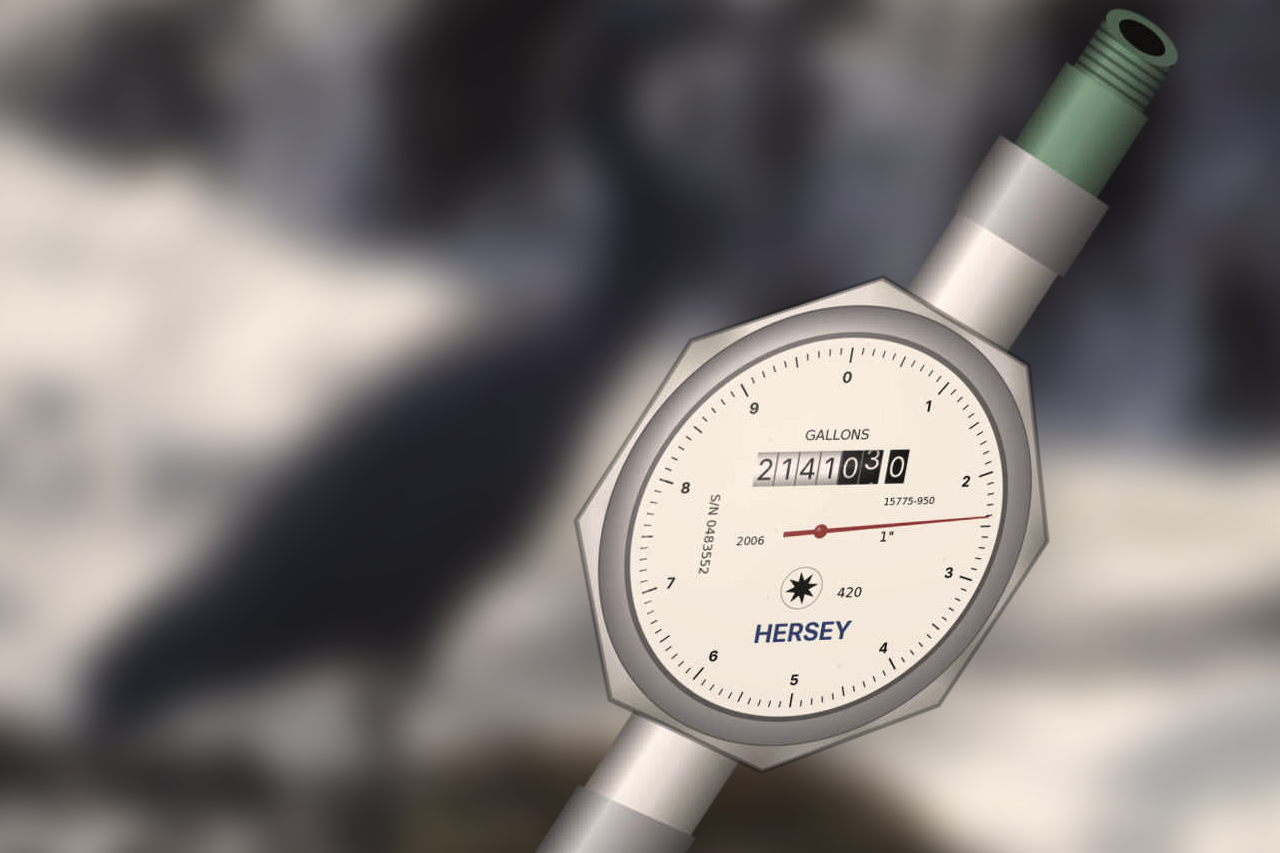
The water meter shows 2141032.4 gal
